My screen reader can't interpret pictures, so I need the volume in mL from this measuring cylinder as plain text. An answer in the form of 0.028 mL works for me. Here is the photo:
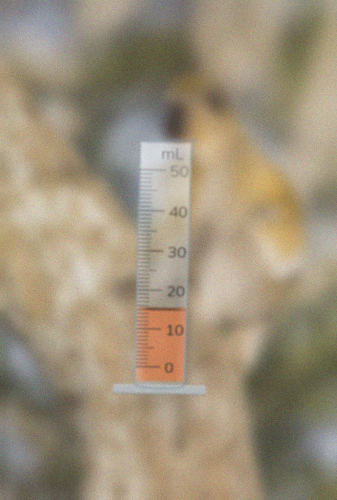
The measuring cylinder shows 15 mL
